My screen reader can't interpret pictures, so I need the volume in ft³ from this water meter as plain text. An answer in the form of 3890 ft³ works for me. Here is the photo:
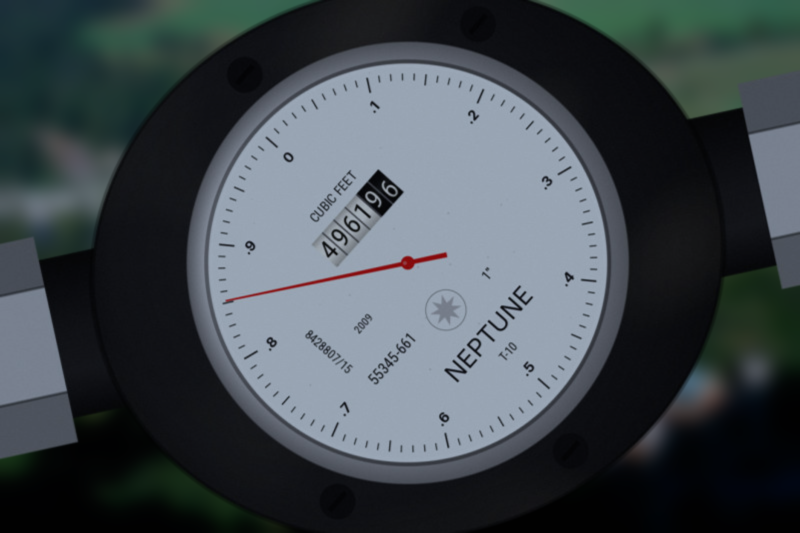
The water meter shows 496195.85 ft³
